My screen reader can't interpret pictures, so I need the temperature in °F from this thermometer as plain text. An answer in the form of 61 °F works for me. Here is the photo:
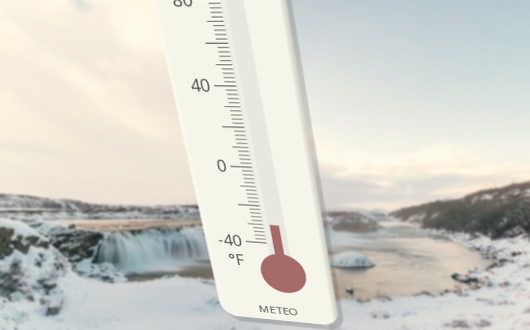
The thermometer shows -30 °F
